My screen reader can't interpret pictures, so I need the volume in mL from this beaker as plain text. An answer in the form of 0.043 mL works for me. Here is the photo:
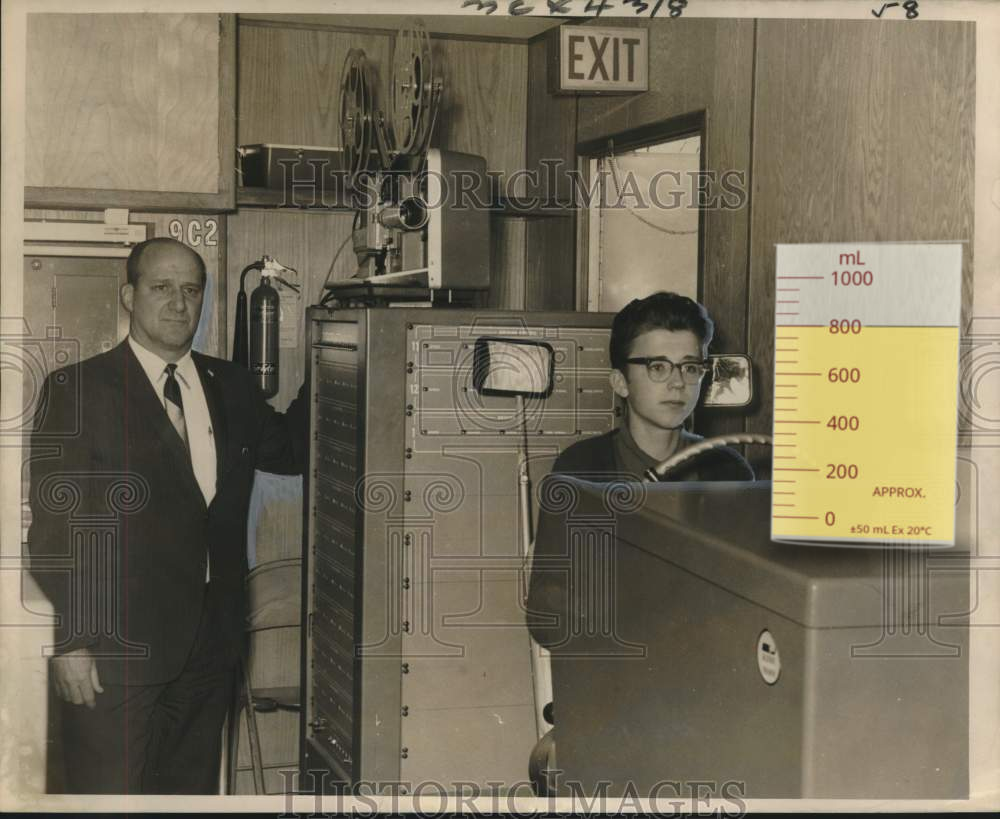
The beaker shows 800 mL
